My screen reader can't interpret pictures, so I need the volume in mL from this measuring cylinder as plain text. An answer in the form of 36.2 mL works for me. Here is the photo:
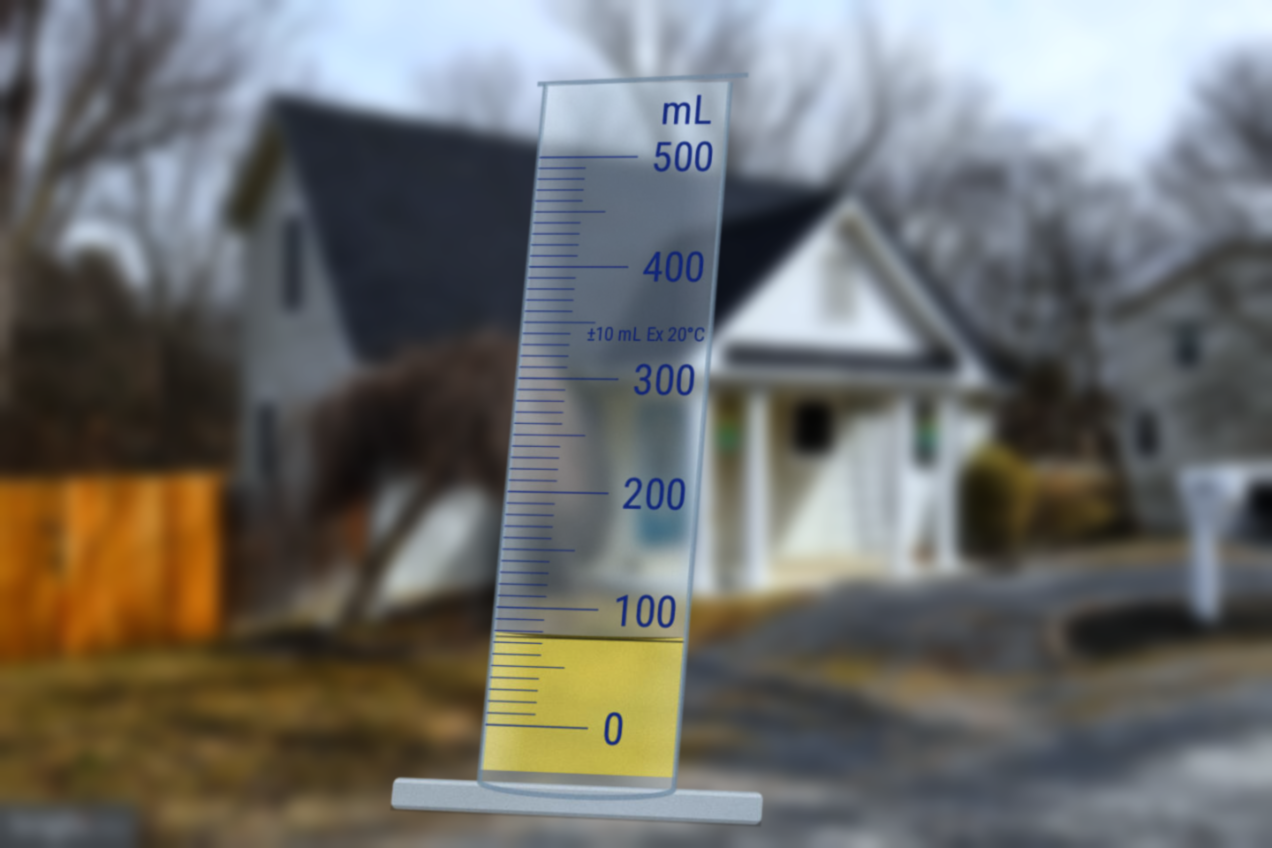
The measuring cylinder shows 75 mL
